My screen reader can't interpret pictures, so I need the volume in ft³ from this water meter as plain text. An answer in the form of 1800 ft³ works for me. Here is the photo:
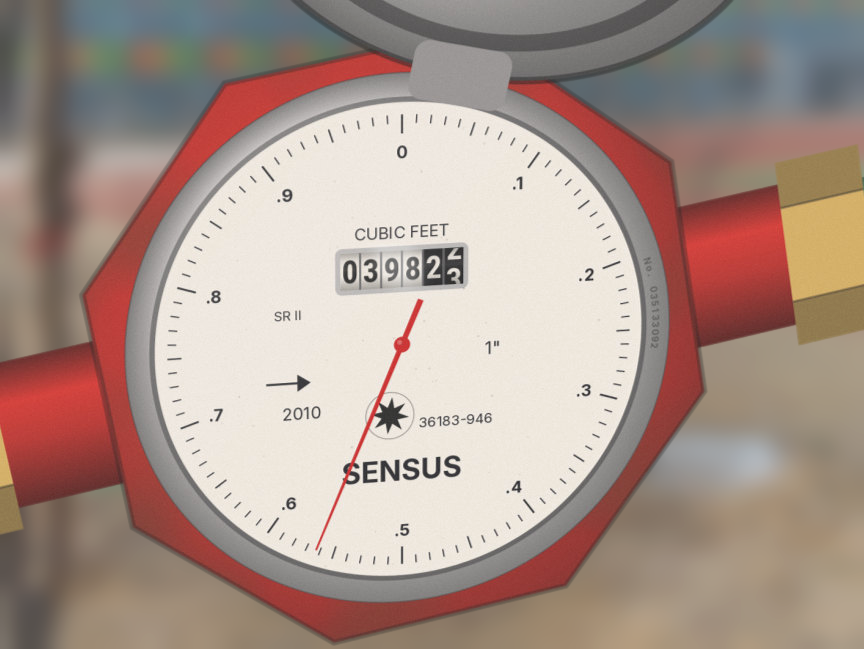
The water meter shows 39822.56 ft³
